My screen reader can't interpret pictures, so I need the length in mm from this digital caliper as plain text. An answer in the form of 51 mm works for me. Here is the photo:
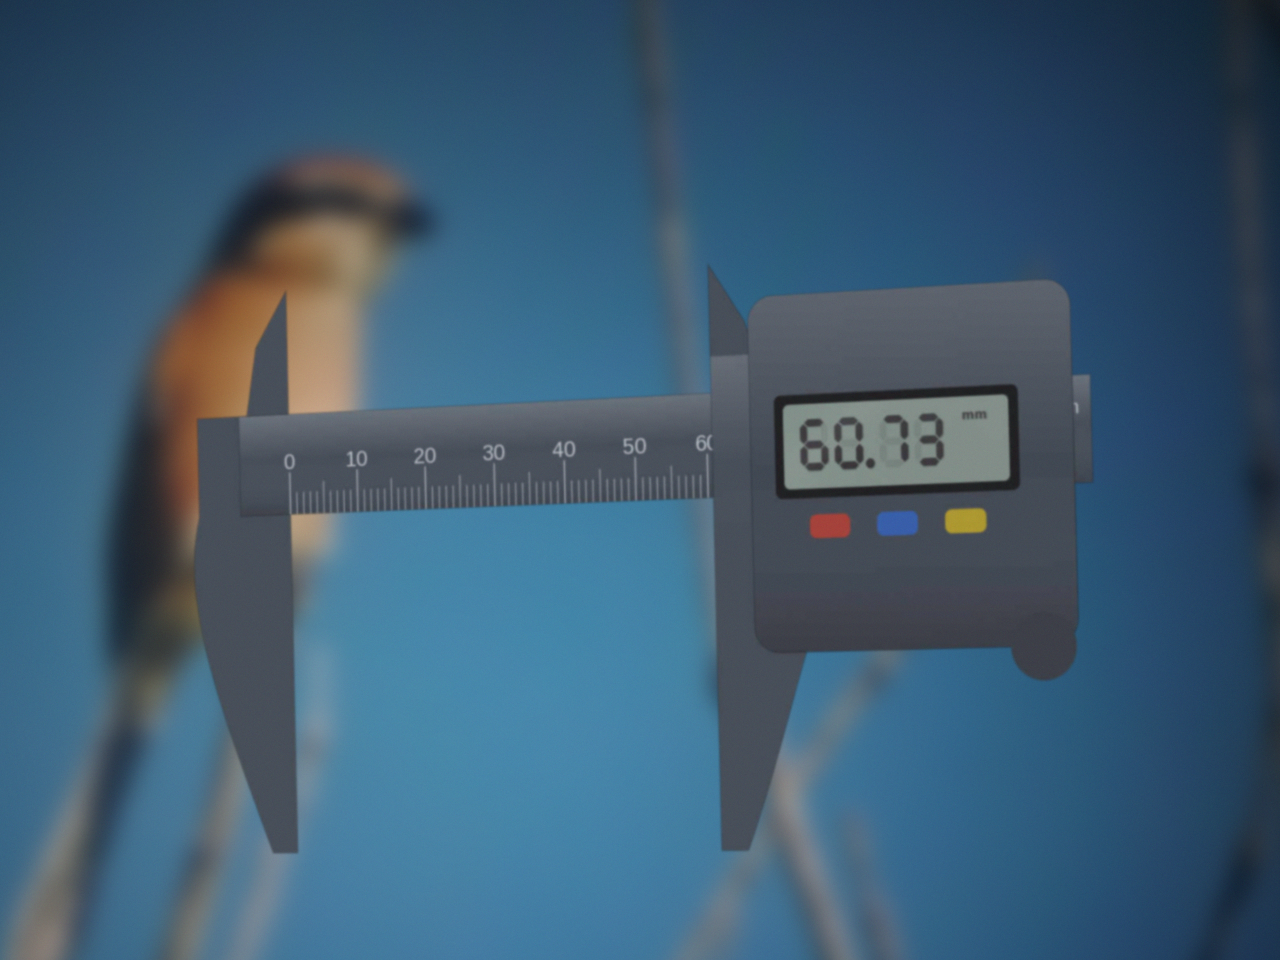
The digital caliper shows 60.73 mm
